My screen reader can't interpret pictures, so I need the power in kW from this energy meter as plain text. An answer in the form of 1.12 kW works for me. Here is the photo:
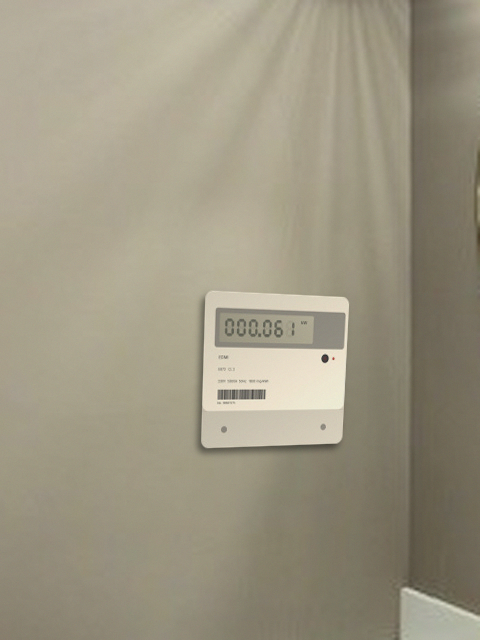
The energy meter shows 0.061 kW
